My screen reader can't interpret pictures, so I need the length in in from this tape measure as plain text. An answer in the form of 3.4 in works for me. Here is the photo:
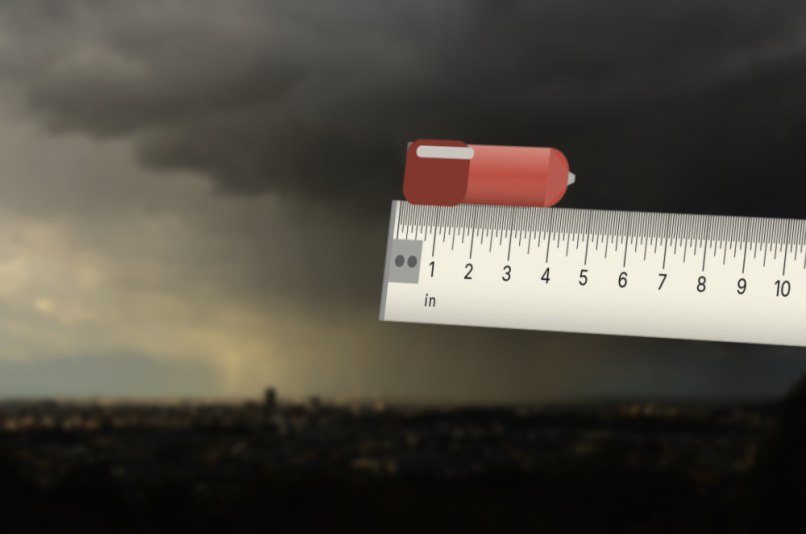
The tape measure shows 4.5 in
